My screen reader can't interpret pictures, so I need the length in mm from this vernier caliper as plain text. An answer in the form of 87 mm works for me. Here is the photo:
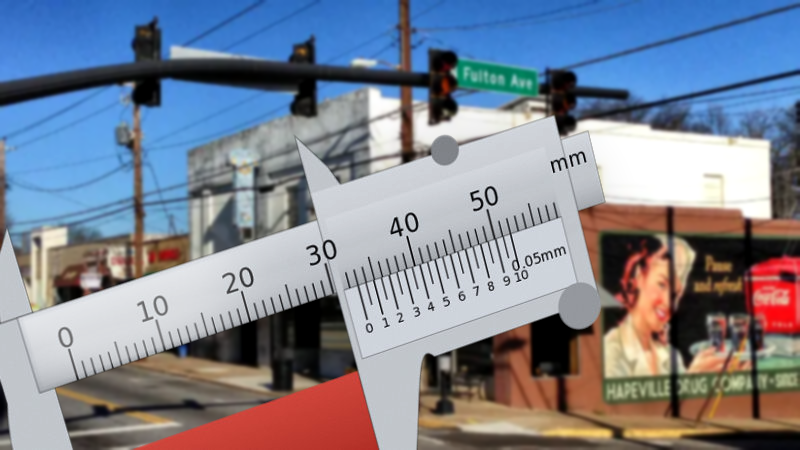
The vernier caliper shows 33.0 mm
